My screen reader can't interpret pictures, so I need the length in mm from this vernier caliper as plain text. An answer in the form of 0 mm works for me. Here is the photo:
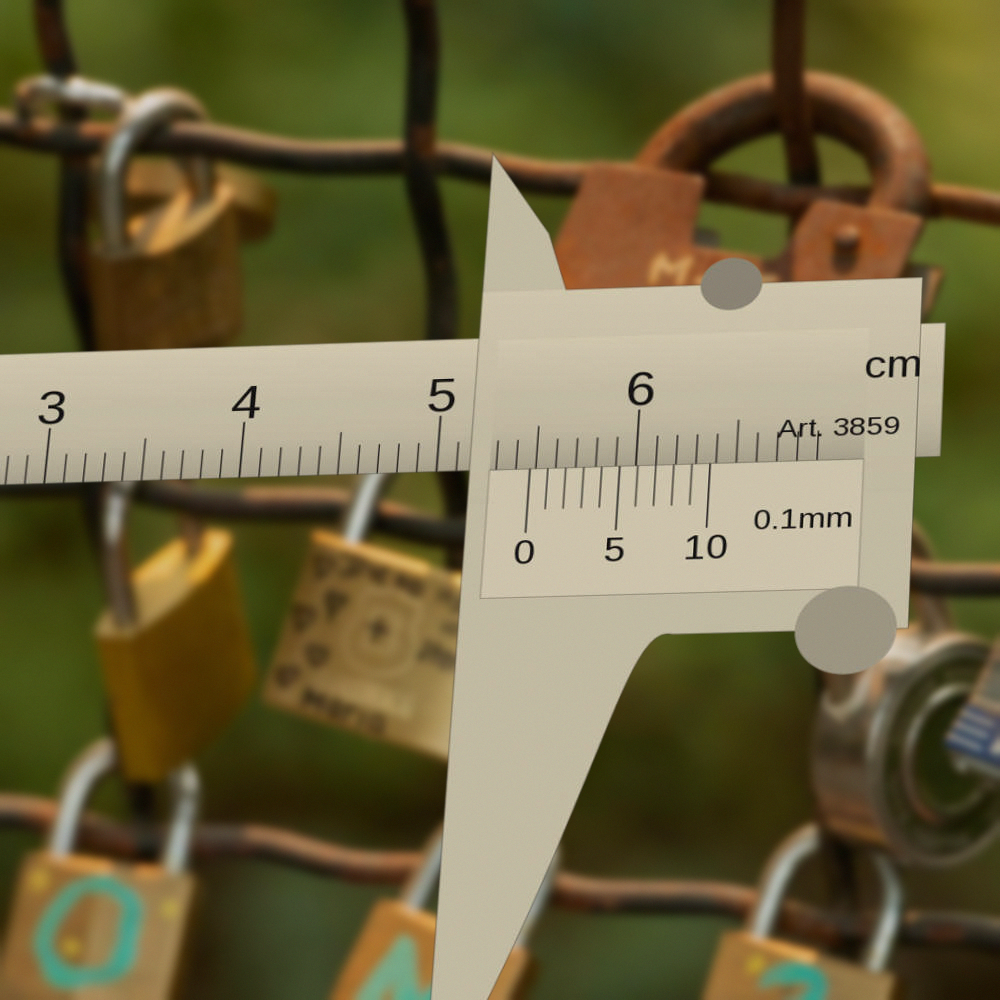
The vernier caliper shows 54.7 mm
